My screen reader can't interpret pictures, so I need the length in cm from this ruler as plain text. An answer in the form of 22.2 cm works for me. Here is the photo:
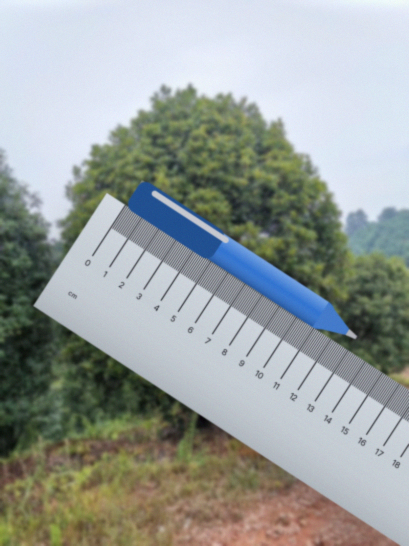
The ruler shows 13 cm
